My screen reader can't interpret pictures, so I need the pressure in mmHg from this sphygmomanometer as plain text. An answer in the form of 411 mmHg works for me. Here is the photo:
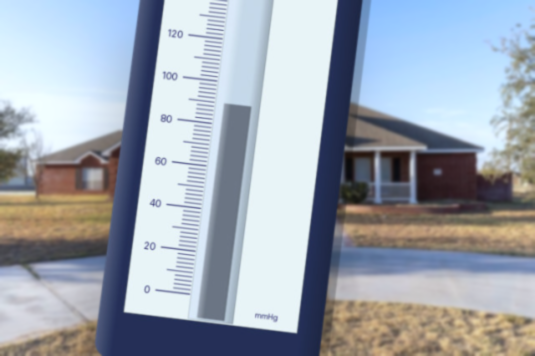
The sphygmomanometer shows 90 mmHg
